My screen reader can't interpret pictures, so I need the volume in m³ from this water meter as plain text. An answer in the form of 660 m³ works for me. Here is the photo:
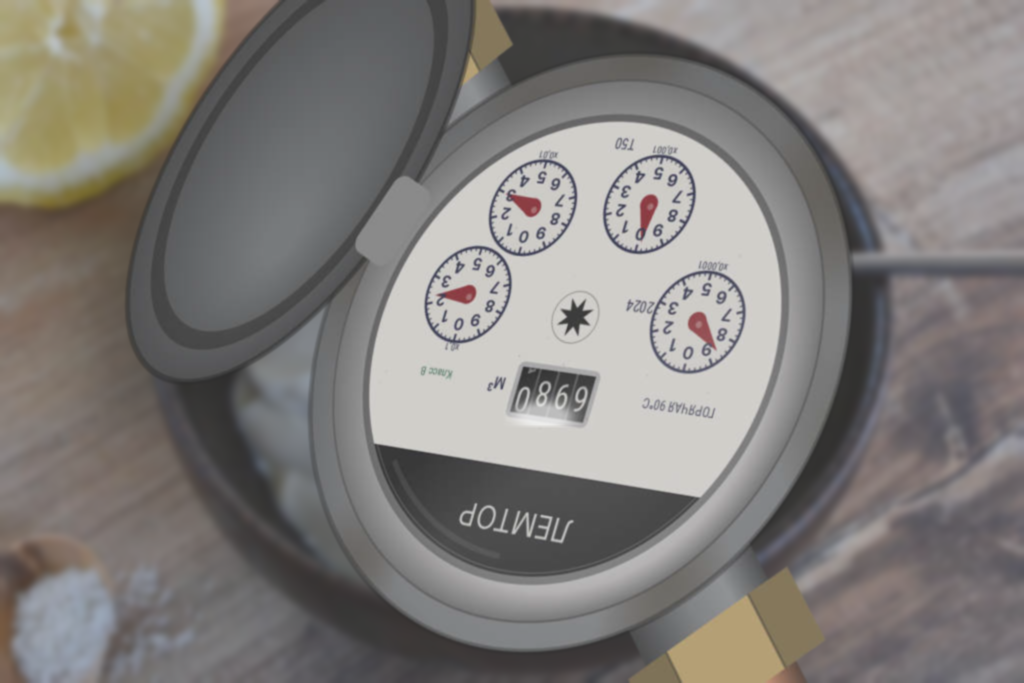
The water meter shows 6980.2298 m³
